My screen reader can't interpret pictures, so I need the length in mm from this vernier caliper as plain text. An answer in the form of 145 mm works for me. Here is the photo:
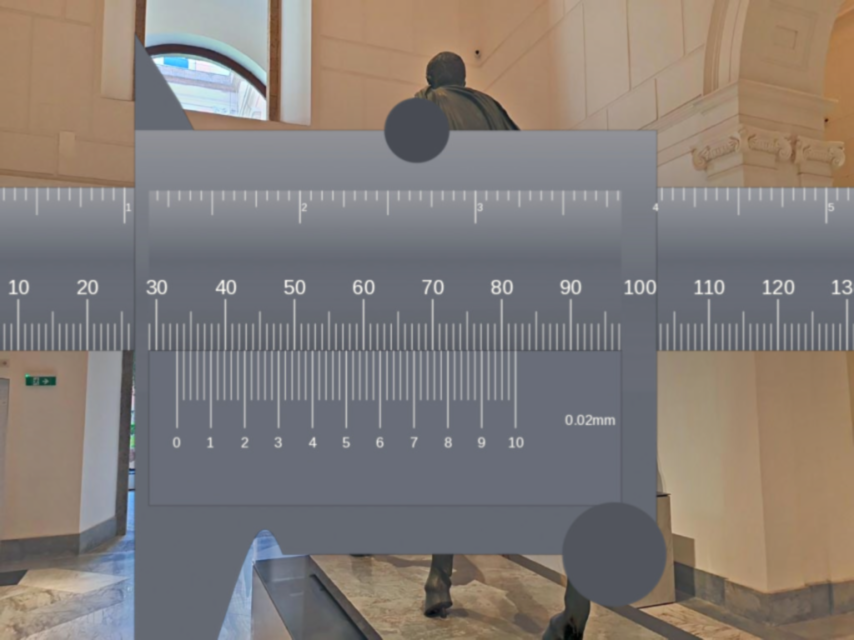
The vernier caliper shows 33.0 mm
